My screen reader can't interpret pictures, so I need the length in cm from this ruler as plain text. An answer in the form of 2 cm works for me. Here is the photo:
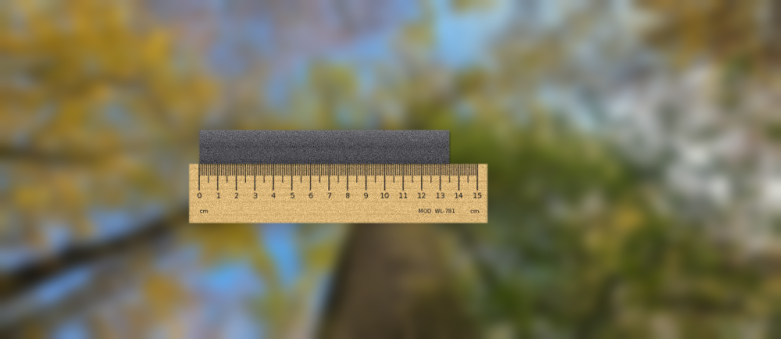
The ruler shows 13.5 cm
